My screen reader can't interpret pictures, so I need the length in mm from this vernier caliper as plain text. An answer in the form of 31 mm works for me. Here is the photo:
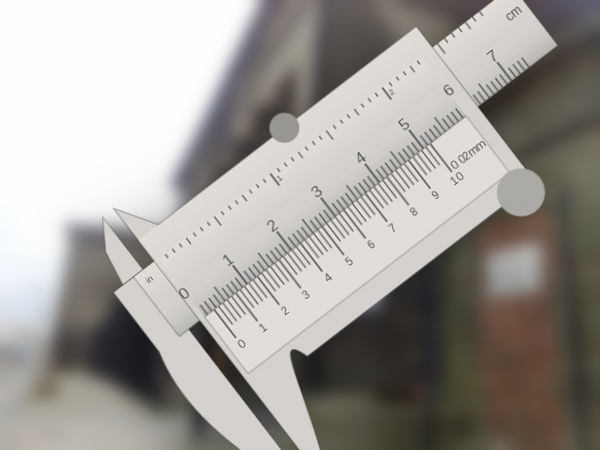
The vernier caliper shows 2.5 mm
